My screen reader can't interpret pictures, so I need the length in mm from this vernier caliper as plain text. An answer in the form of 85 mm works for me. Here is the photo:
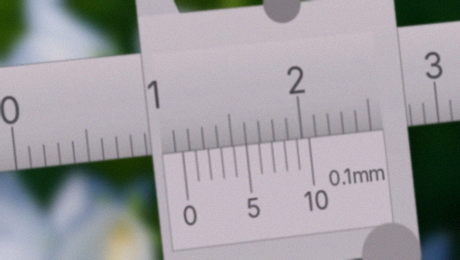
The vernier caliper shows 11.5 mm
